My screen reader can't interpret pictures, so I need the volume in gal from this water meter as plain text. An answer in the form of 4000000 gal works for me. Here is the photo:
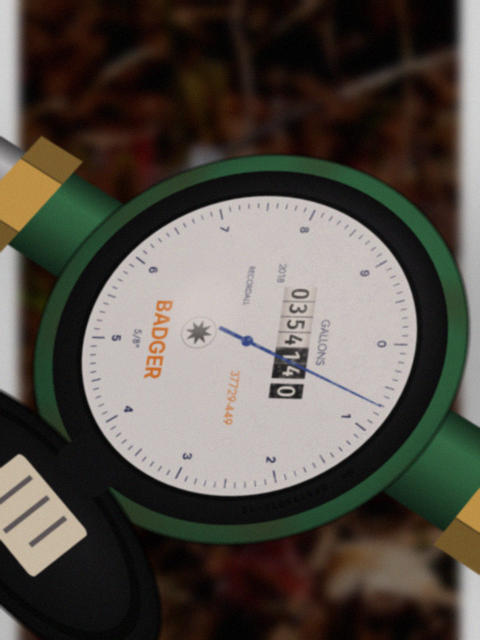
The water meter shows 354140.7 gal
